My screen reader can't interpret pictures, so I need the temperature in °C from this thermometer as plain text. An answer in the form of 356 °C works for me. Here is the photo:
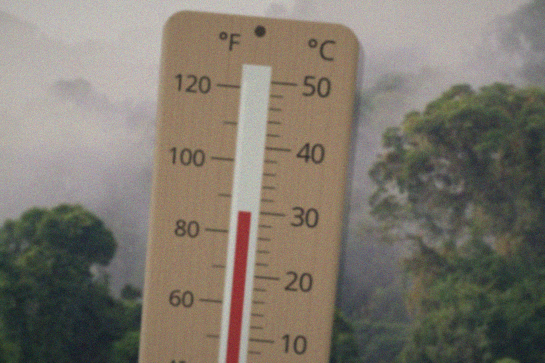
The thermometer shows 30 °C
